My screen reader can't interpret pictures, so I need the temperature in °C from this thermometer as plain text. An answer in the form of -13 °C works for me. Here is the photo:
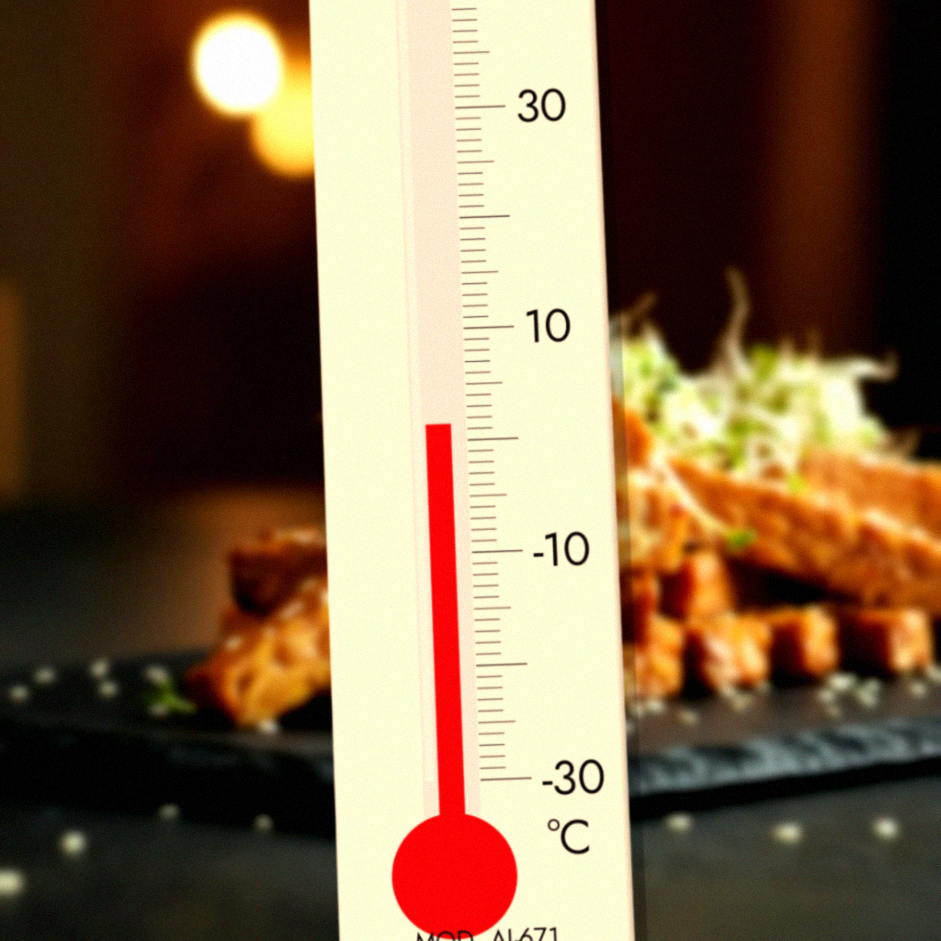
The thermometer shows 1.5 °C
